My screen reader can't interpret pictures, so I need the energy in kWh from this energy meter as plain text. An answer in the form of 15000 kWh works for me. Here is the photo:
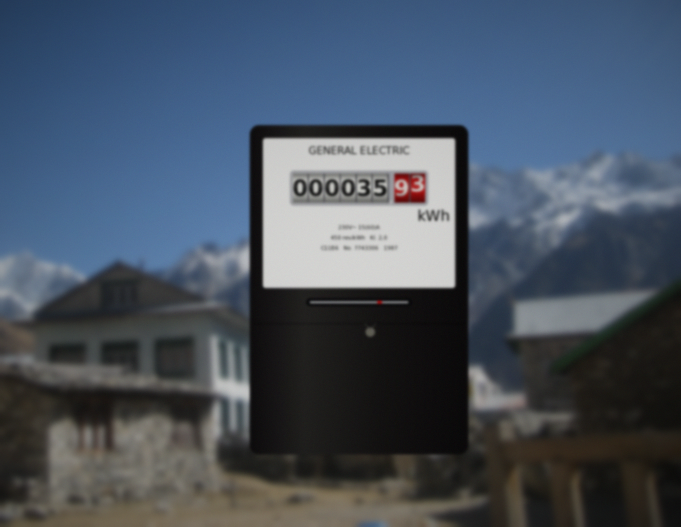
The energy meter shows 35.93 kWh
